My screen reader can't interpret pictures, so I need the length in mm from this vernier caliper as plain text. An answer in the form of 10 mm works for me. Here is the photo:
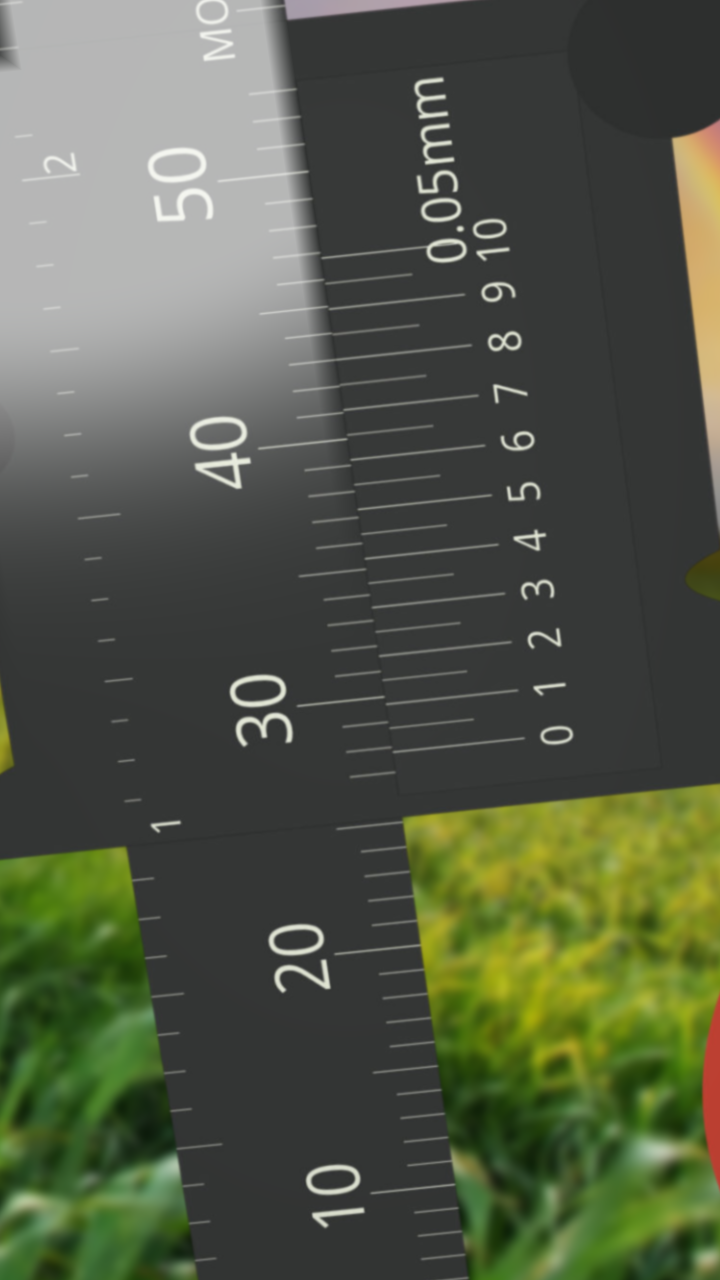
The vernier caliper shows 27.8 mm
